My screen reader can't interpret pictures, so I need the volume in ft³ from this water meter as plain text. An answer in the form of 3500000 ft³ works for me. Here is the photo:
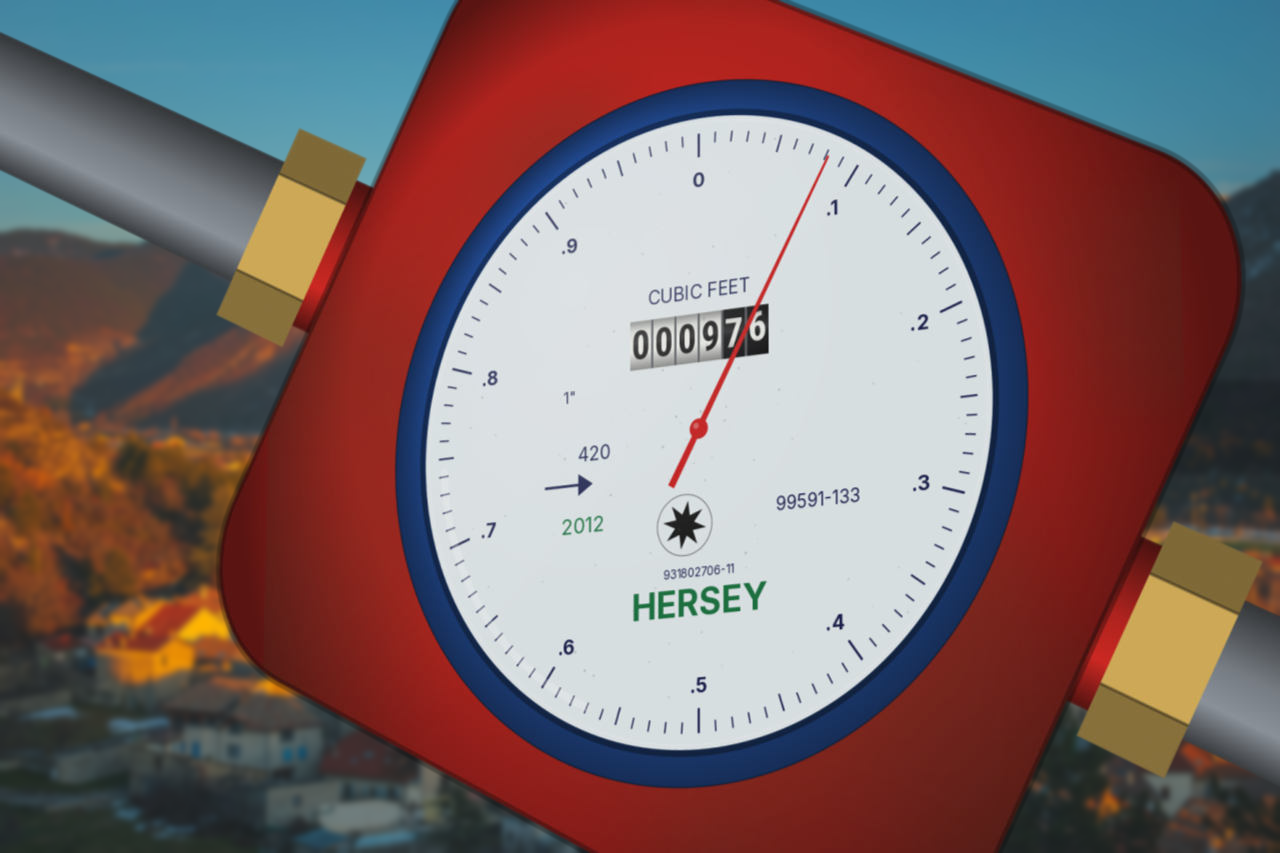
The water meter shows 976.08 ft³
